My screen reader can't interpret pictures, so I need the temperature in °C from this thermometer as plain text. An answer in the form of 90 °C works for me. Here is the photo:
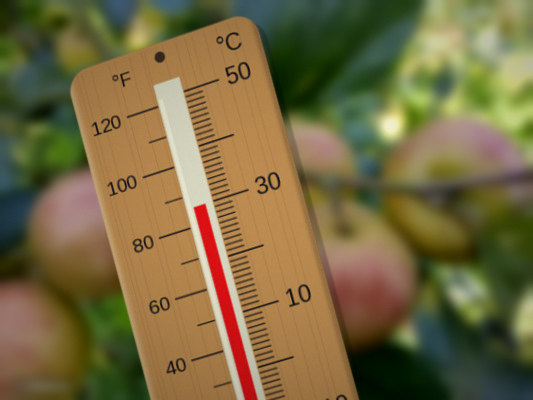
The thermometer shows 30 °C
